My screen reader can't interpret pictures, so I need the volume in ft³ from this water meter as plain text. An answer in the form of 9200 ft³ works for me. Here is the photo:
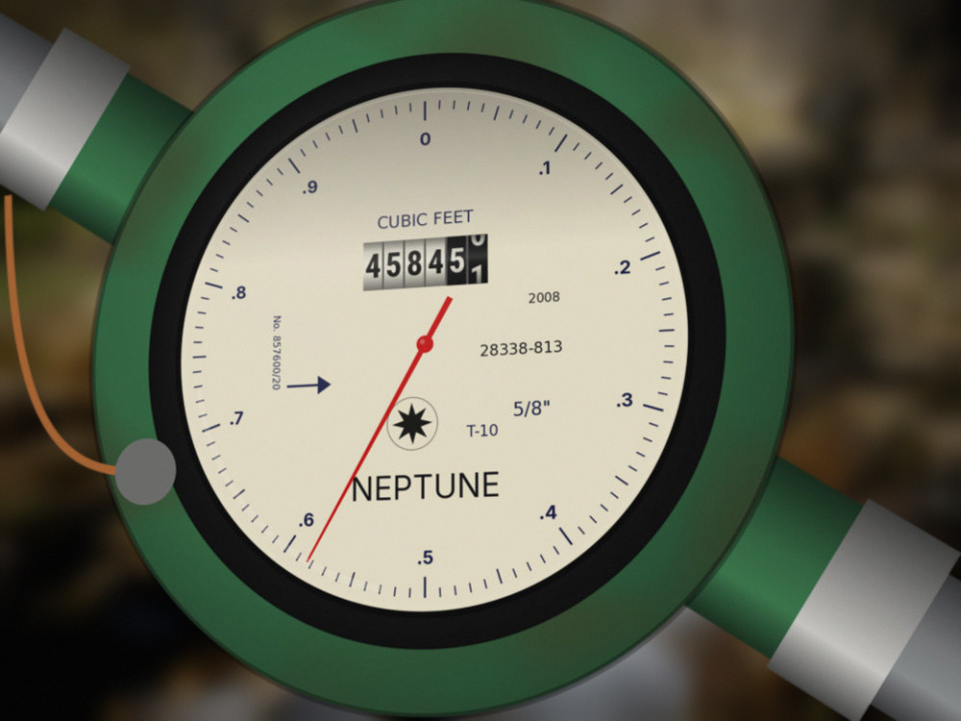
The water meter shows 458450.58 ft³
